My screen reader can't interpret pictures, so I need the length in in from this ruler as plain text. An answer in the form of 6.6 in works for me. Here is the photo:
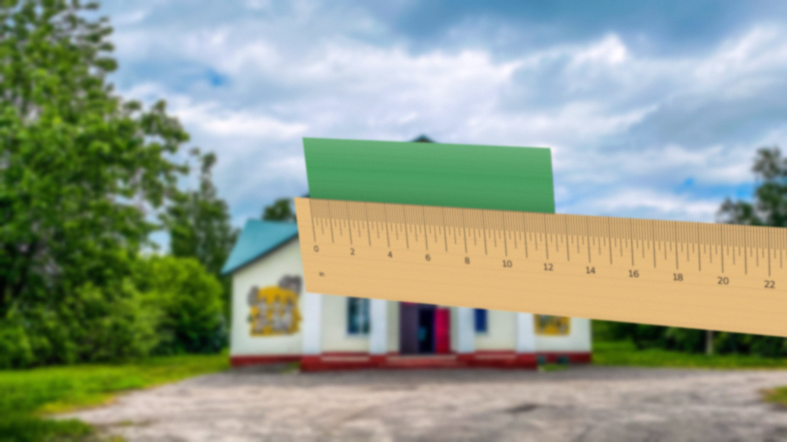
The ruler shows 12.5 in
